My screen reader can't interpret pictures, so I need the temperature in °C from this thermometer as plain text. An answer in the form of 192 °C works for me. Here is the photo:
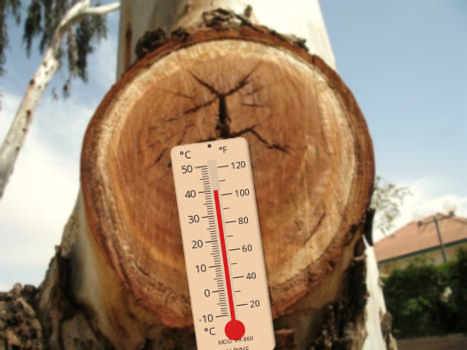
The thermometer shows 40 °C
